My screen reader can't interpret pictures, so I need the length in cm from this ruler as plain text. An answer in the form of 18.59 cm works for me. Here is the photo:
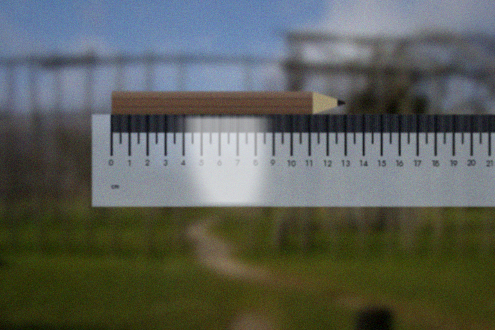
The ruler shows 13 cm
